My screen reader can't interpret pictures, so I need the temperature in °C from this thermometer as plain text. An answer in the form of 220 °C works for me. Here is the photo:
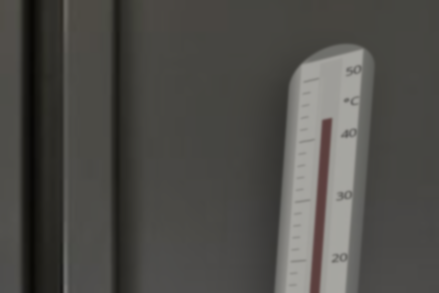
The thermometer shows 43 °C
